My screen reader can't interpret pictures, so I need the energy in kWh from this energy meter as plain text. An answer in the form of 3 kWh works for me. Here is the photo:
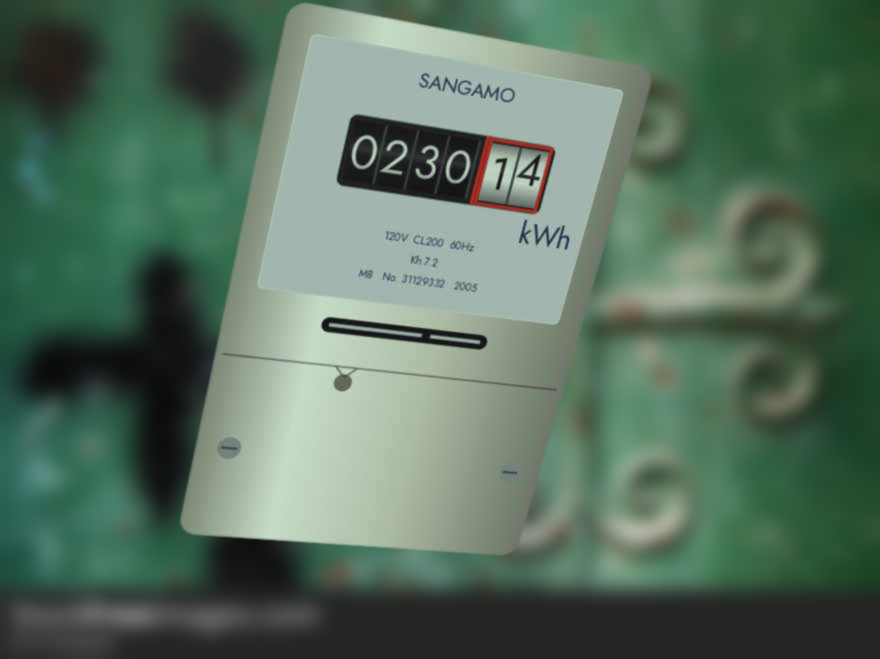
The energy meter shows 230.14 kWh
